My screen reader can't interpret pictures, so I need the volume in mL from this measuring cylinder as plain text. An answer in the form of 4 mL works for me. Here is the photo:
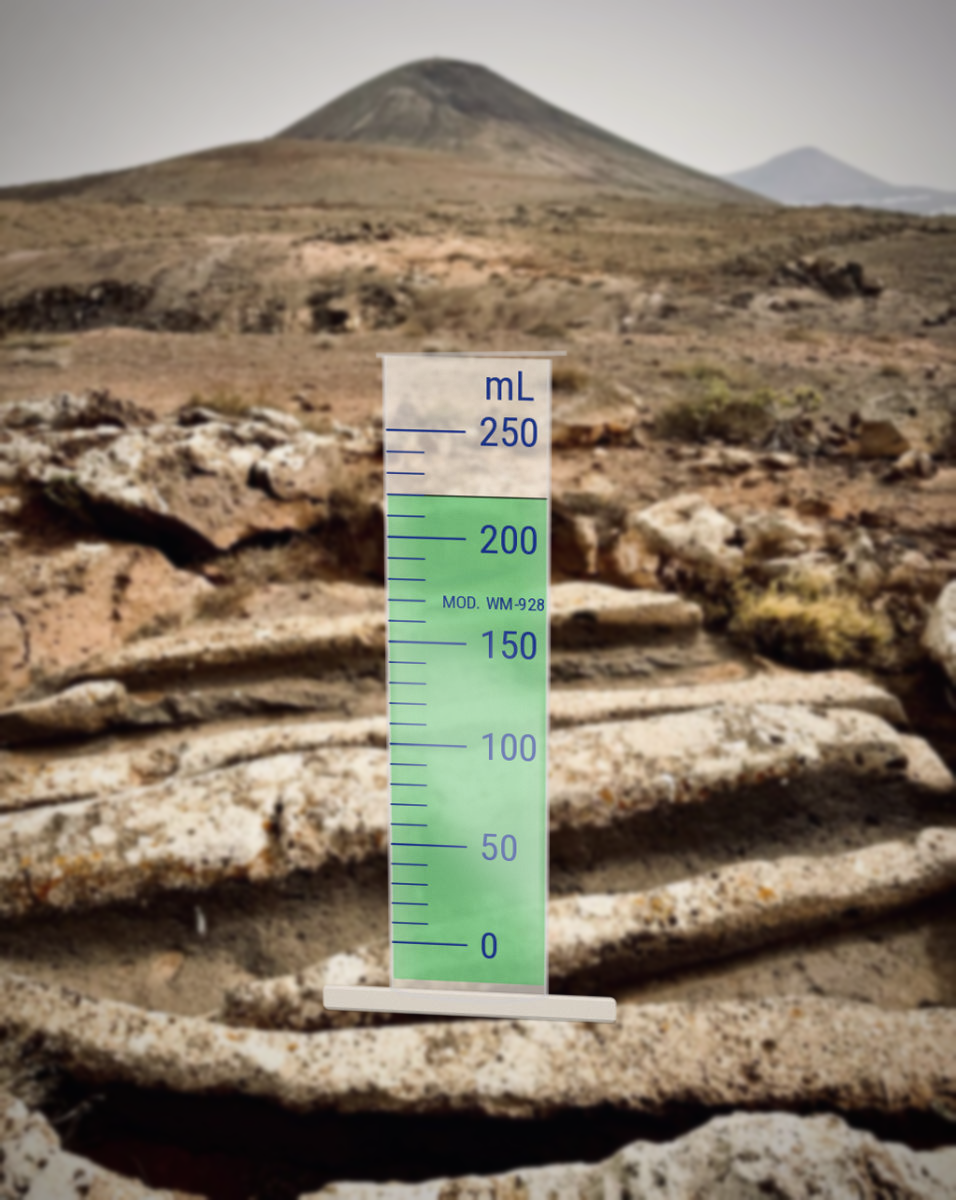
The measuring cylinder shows 220 mL
